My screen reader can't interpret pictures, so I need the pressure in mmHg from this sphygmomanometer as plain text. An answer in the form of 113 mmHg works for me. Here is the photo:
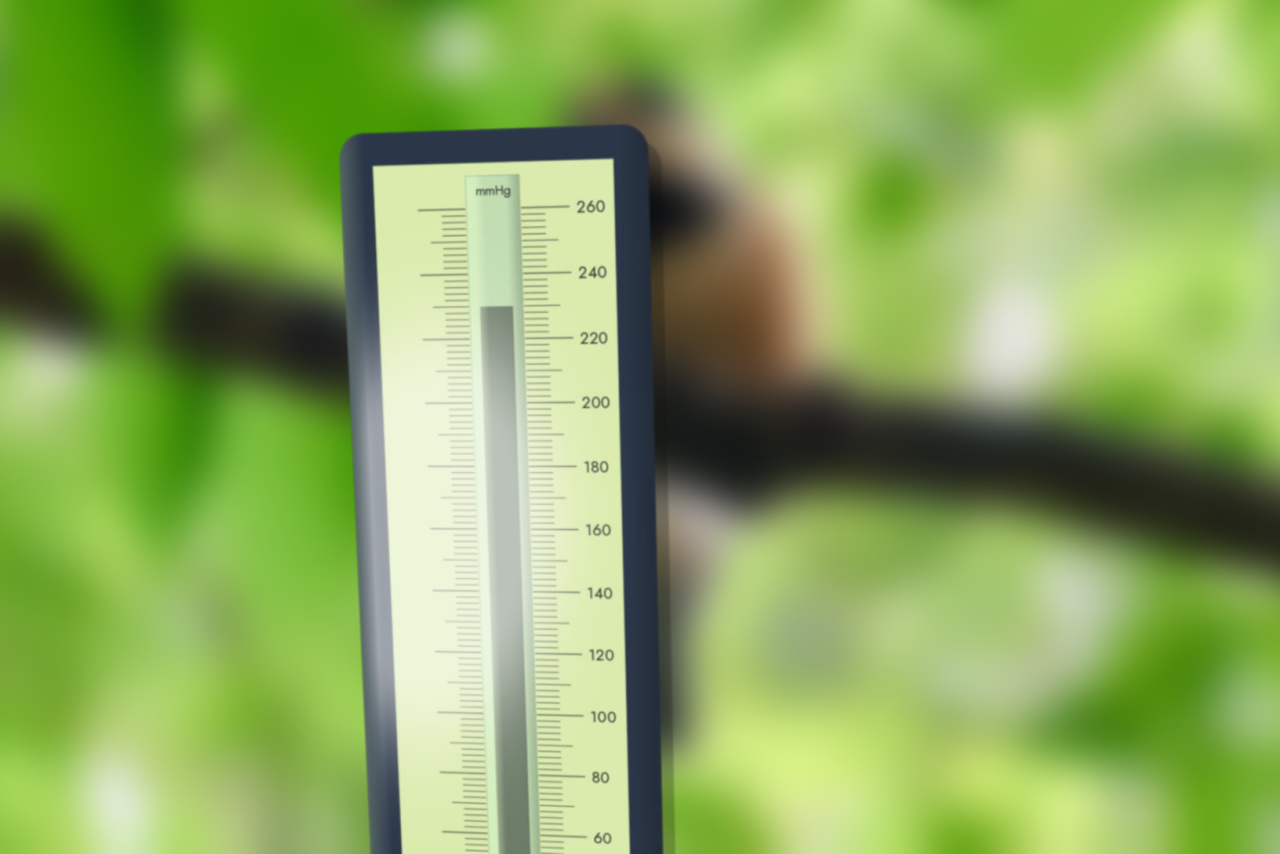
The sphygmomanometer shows 230 mmHg
